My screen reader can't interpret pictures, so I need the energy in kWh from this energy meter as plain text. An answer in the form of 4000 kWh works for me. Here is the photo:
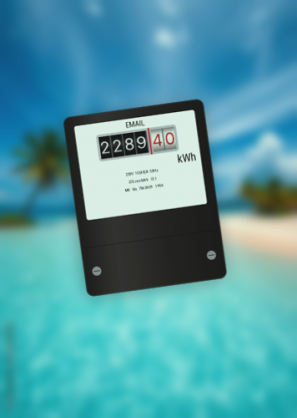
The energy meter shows 2289.40 kWh
